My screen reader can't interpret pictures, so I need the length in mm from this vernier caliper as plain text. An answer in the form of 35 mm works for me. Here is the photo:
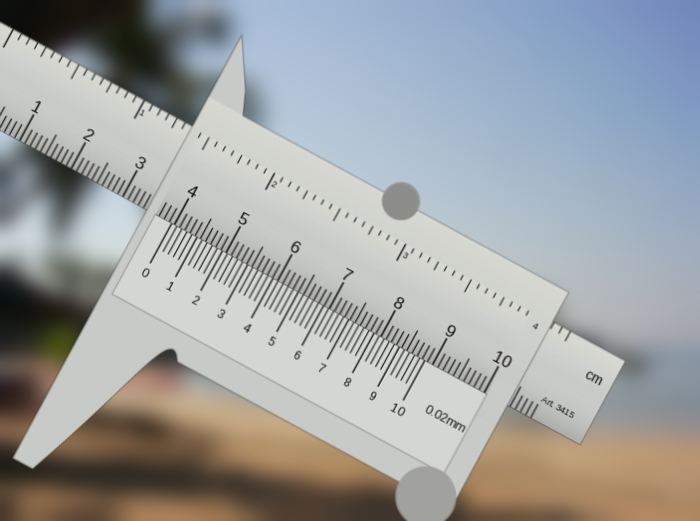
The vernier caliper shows 39.5 mm
